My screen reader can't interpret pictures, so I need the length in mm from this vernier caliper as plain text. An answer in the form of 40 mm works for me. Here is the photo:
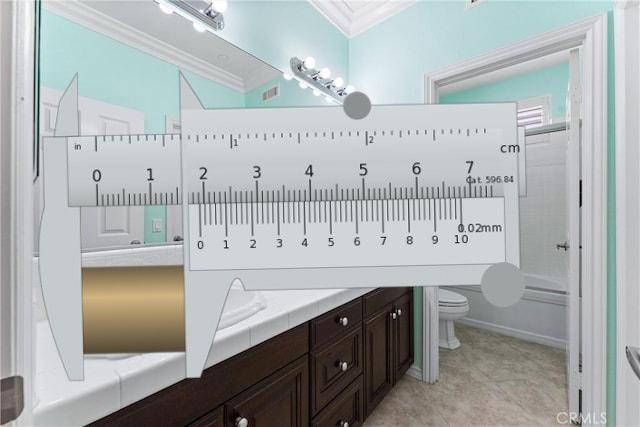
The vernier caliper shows 19.2 mm
